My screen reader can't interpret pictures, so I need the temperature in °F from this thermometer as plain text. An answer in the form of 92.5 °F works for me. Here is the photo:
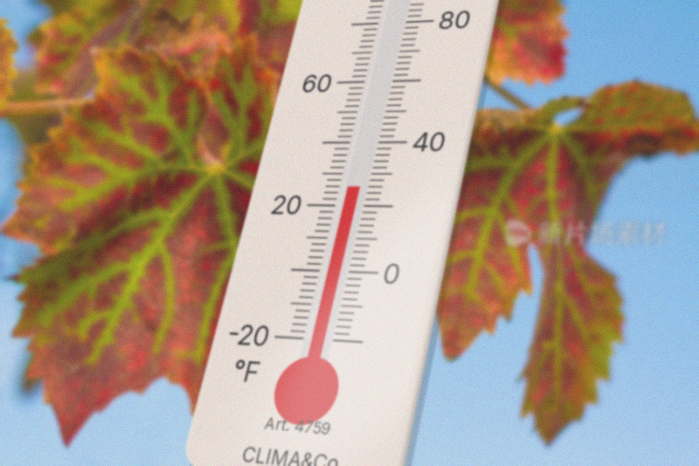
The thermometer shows 26 °F
